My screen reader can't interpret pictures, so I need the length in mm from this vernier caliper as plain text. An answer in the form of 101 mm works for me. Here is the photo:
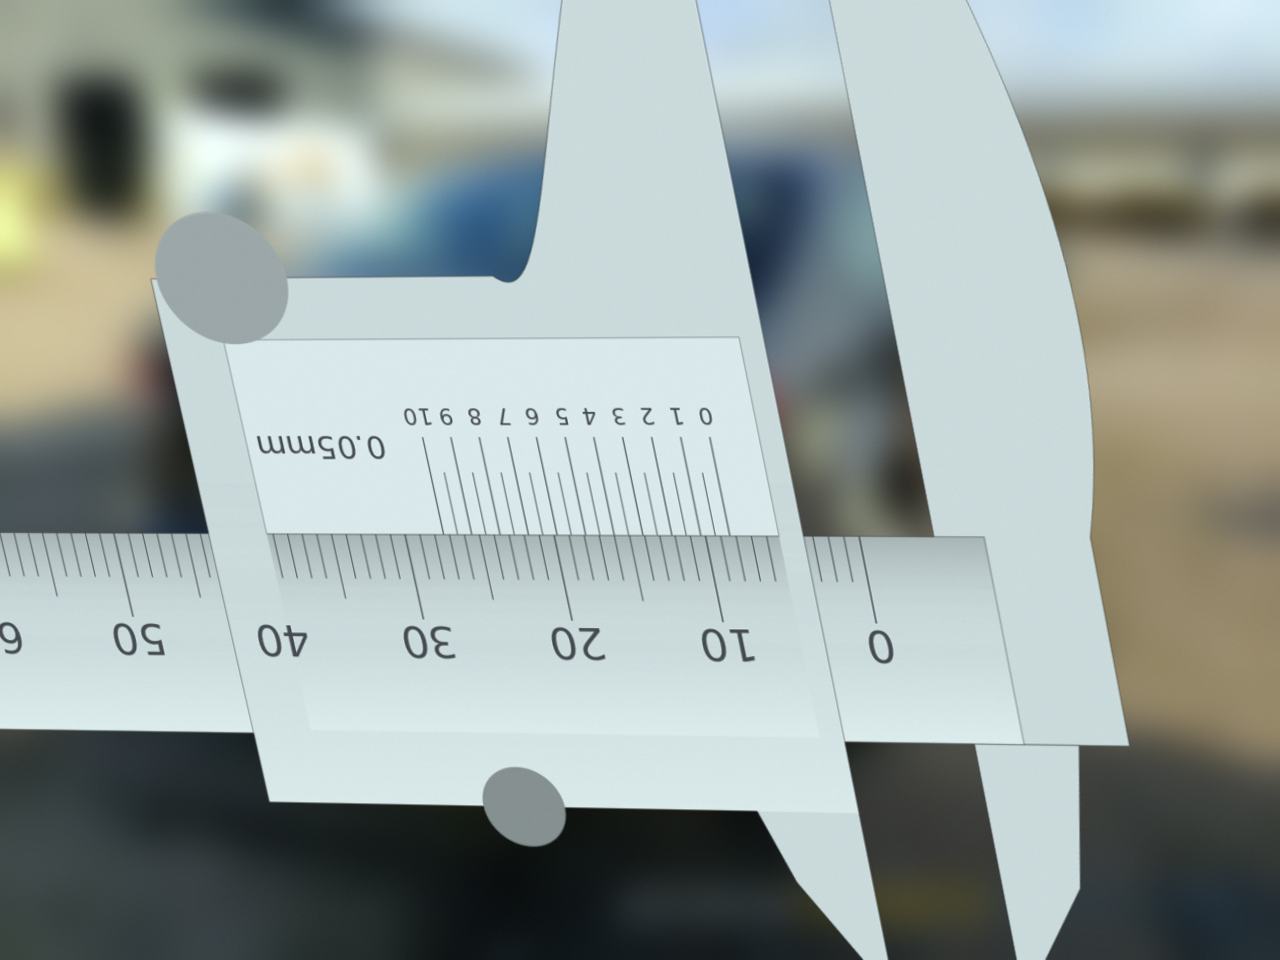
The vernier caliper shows 8.4 mm
